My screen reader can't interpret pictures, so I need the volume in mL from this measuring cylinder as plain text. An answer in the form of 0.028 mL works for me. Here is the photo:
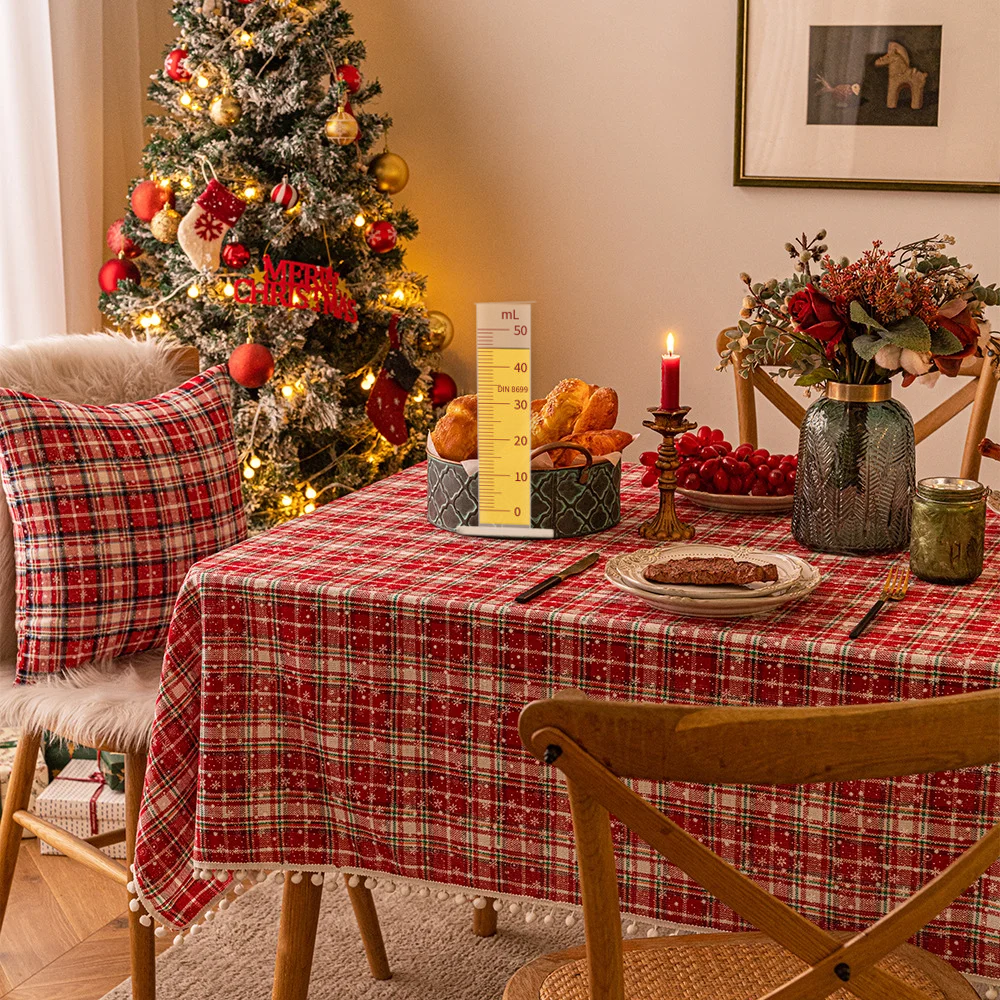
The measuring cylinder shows 45 mL
